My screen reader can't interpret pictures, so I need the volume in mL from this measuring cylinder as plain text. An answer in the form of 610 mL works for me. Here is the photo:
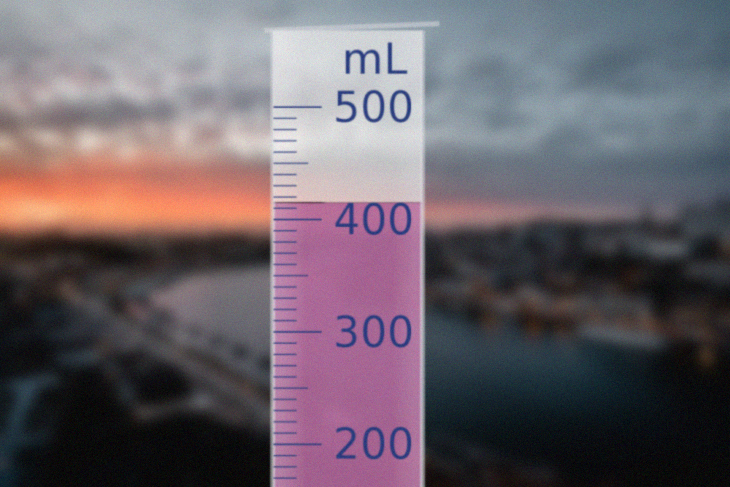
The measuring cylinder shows 415 mL
